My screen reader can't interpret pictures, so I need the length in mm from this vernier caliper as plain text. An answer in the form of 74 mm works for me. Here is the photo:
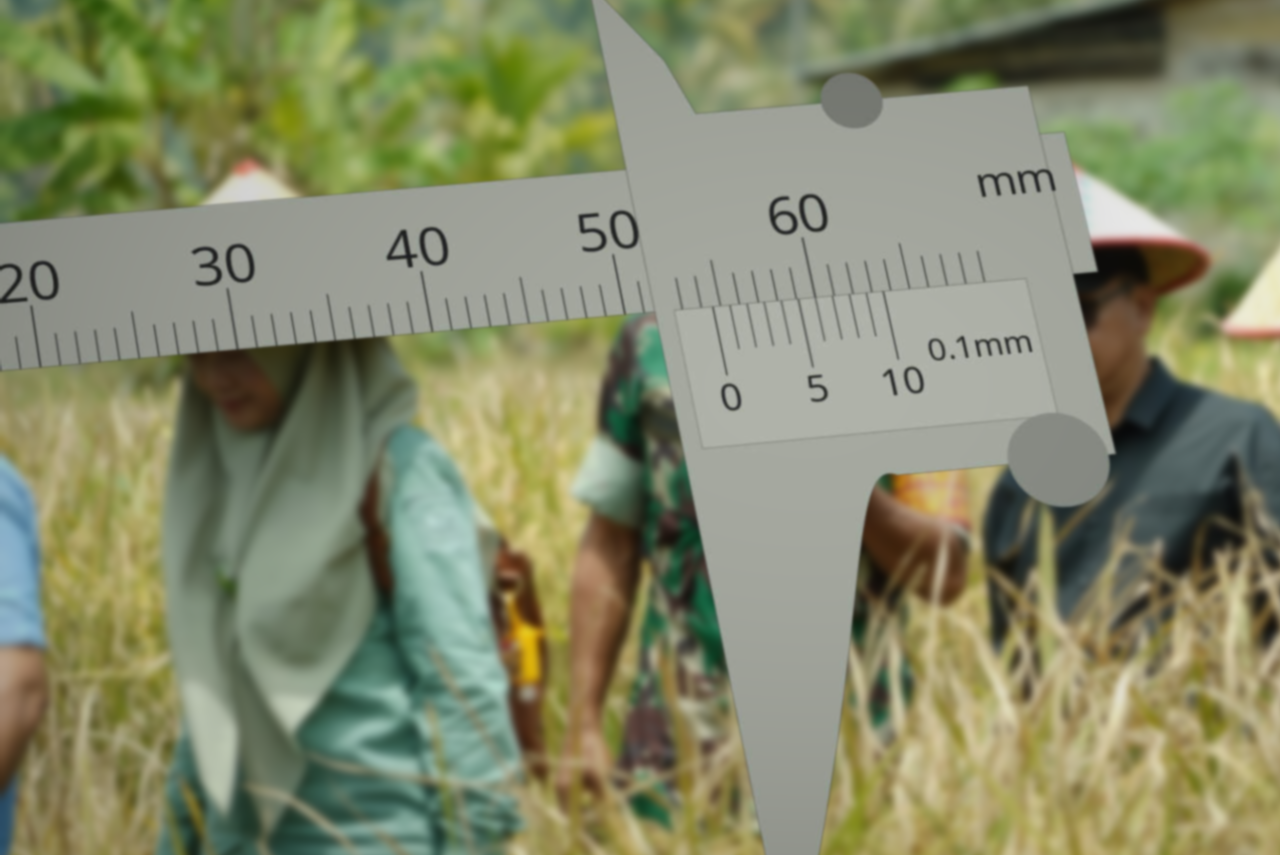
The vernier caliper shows 54.6 mm
